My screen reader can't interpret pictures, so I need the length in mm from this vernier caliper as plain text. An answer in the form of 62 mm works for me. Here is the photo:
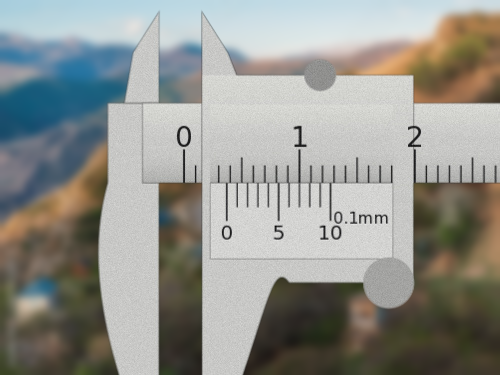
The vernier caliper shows 3.7 mm
